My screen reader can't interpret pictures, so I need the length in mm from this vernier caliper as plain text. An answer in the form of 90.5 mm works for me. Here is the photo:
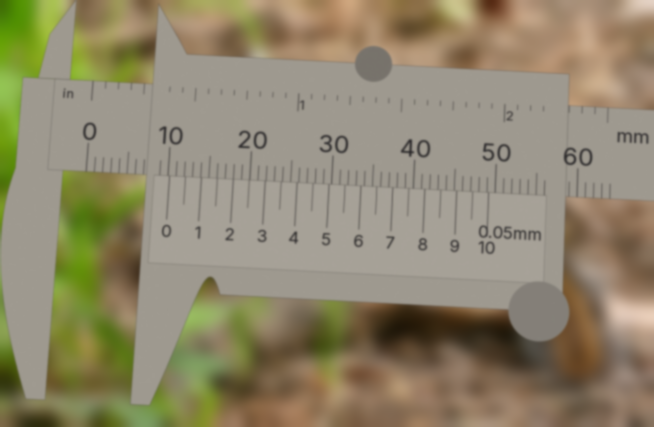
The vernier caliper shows 10.2 mm
